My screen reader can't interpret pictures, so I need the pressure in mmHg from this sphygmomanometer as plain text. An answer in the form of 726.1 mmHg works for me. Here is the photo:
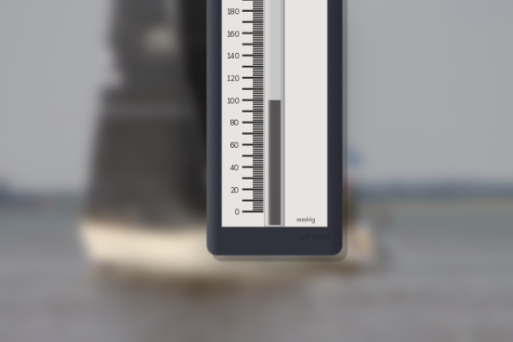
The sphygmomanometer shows 100 mmHg
